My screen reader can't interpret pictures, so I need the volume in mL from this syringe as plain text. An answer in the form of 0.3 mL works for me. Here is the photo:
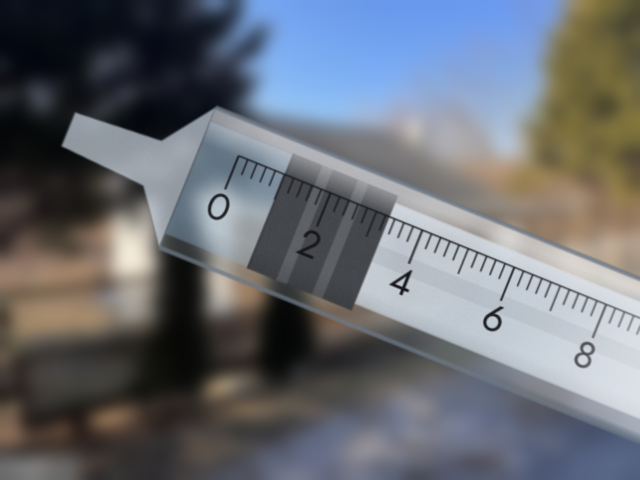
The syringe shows 1 mL
